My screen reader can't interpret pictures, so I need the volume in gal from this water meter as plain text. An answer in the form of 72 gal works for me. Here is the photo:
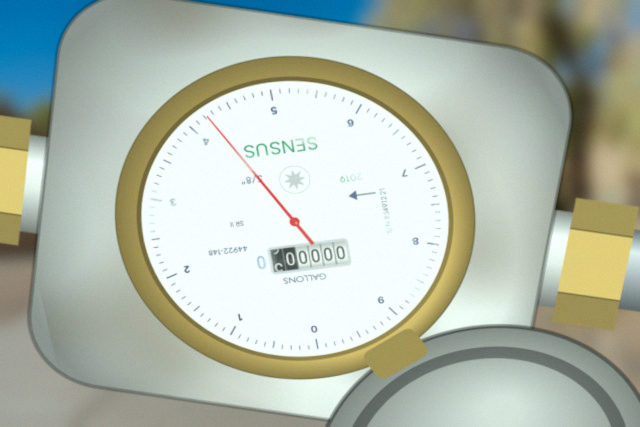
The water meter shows 54.2 gal
